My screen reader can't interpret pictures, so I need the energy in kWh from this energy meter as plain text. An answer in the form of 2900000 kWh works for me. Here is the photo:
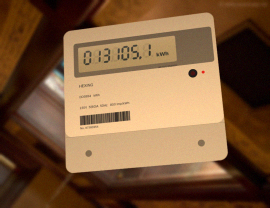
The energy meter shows 13105.1 kWh
